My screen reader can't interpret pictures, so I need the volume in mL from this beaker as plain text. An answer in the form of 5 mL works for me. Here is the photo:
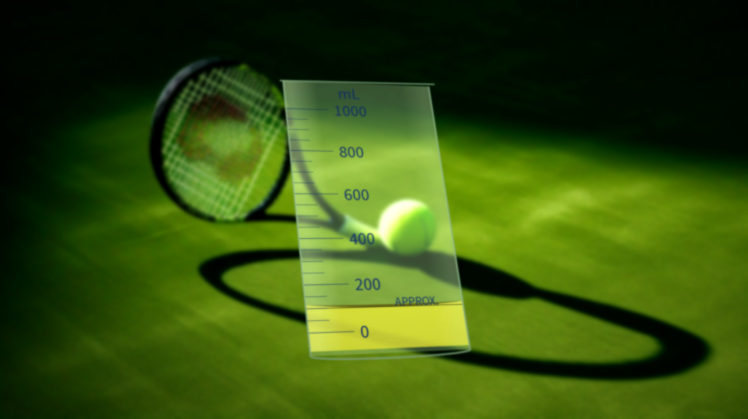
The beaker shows 100 mL
